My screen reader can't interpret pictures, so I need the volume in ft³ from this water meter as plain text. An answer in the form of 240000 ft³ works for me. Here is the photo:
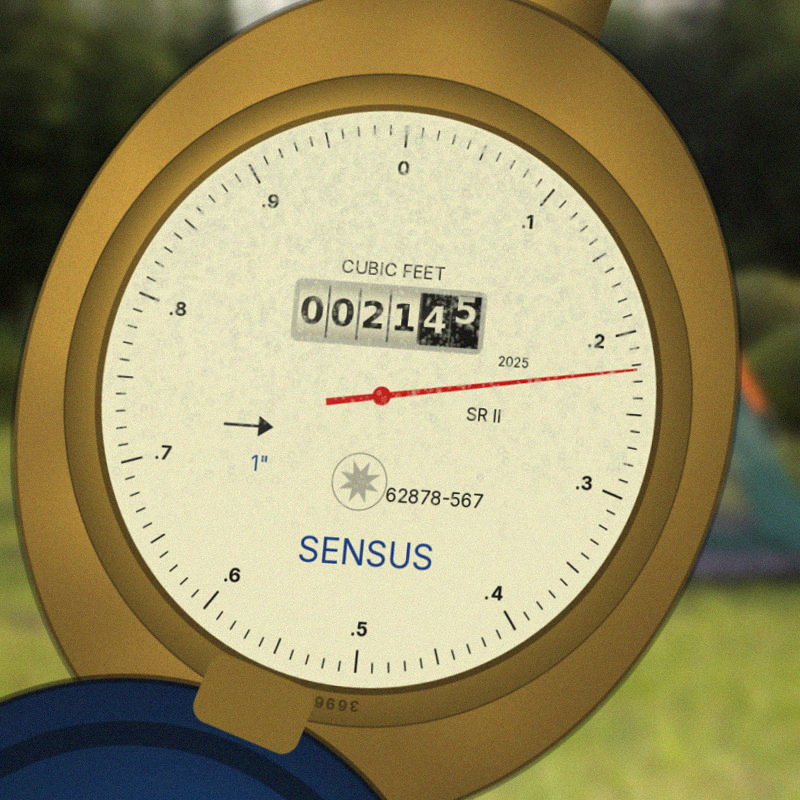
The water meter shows 2145.22 ft³
